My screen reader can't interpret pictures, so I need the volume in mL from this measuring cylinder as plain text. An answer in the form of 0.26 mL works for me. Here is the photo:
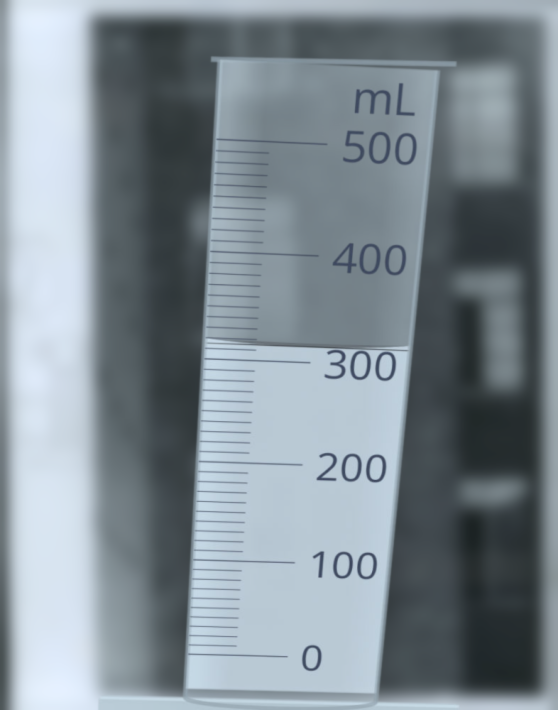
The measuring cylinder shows 315 mL
